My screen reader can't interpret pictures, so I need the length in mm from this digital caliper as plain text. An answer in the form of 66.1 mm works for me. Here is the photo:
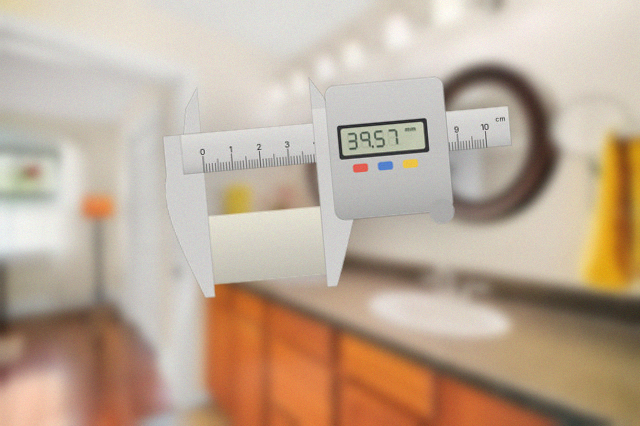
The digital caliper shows 39.57 mm
